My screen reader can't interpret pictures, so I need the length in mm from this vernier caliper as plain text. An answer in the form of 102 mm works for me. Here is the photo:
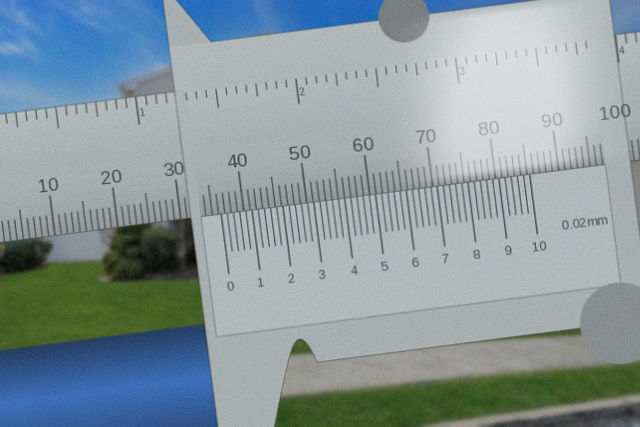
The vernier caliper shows 36.4 mm
